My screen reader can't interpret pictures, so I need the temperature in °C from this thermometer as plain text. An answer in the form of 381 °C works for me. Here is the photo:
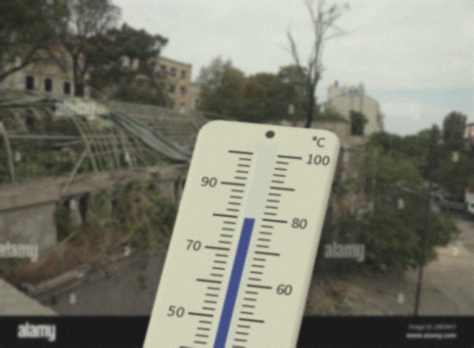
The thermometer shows 80 °C
